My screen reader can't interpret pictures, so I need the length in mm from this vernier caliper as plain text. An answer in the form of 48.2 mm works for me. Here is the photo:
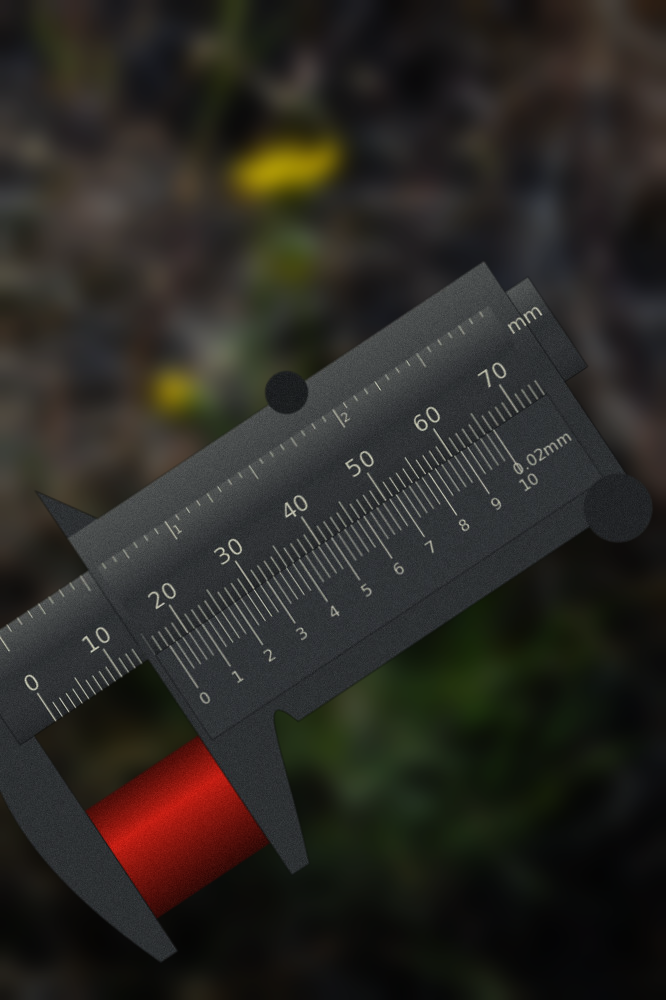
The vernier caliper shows 17.2 mm
